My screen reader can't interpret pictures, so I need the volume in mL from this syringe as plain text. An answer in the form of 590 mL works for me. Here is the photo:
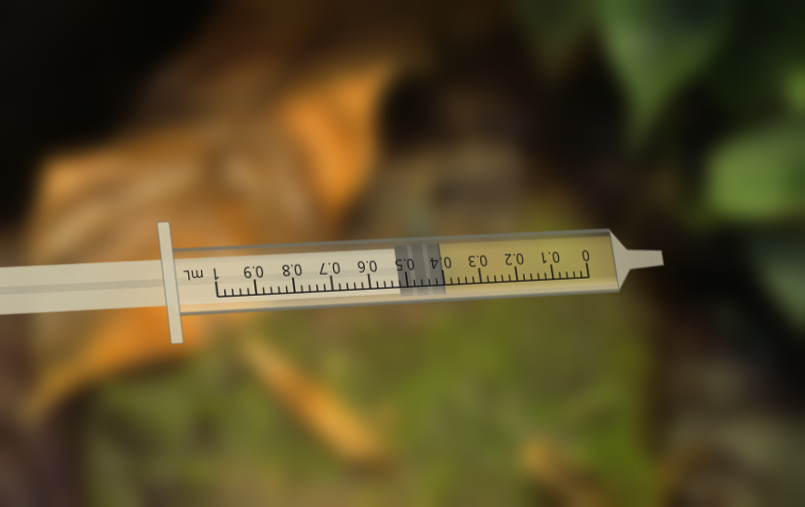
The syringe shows 0.4 mL
